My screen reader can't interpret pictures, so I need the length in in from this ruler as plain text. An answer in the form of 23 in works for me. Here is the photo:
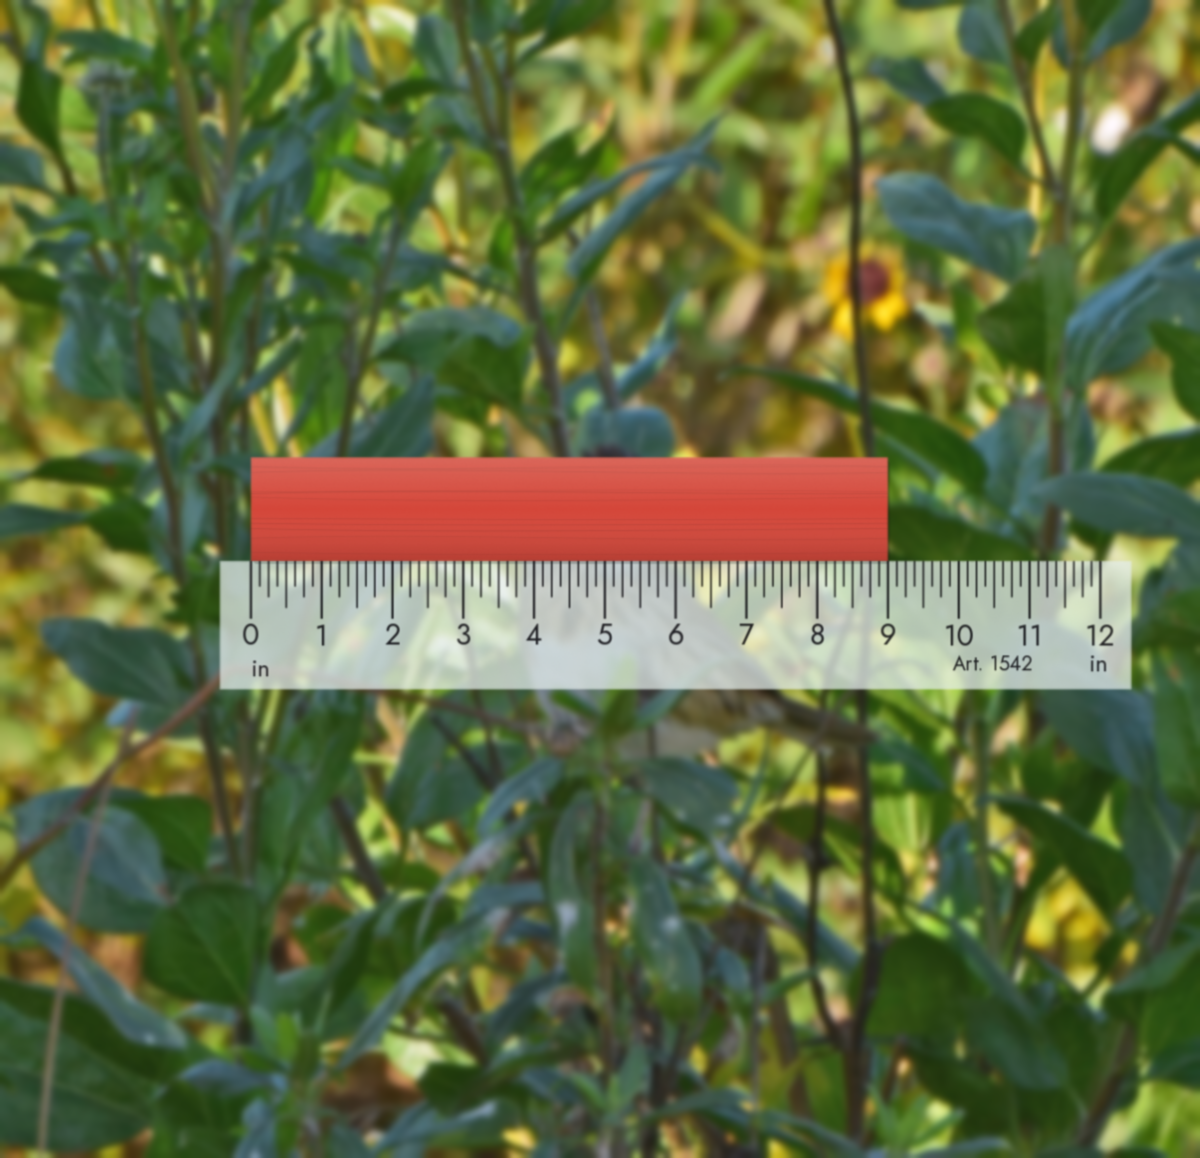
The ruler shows 9 in
